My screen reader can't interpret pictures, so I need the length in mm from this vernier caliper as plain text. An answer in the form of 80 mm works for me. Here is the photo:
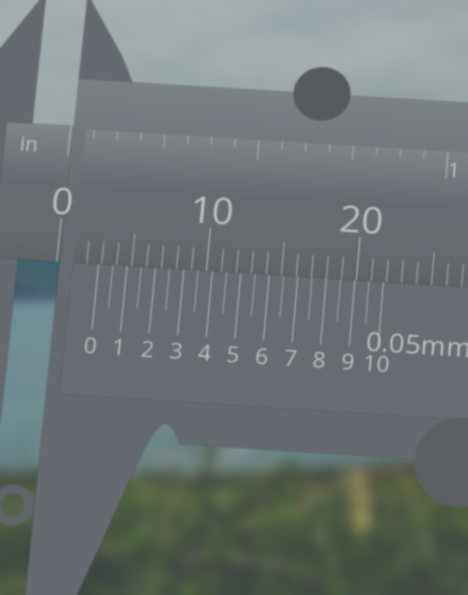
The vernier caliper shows 2.8 mm
